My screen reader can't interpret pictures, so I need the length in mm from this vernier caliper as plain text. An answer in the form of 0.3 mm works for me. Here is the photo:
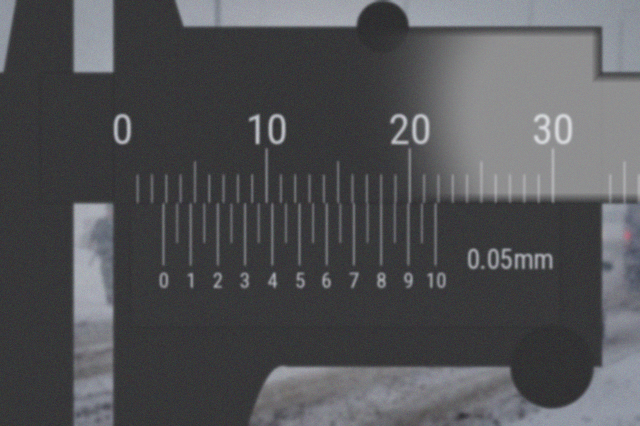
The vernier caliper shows 2.8 mm
